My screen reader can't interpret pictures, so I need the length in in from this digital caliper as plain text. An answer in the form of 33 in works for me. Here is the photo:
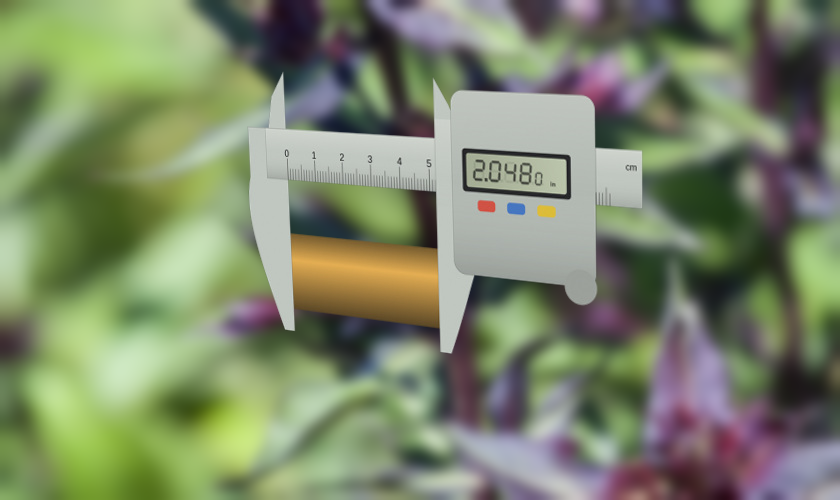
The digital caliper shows 2.0480 in
